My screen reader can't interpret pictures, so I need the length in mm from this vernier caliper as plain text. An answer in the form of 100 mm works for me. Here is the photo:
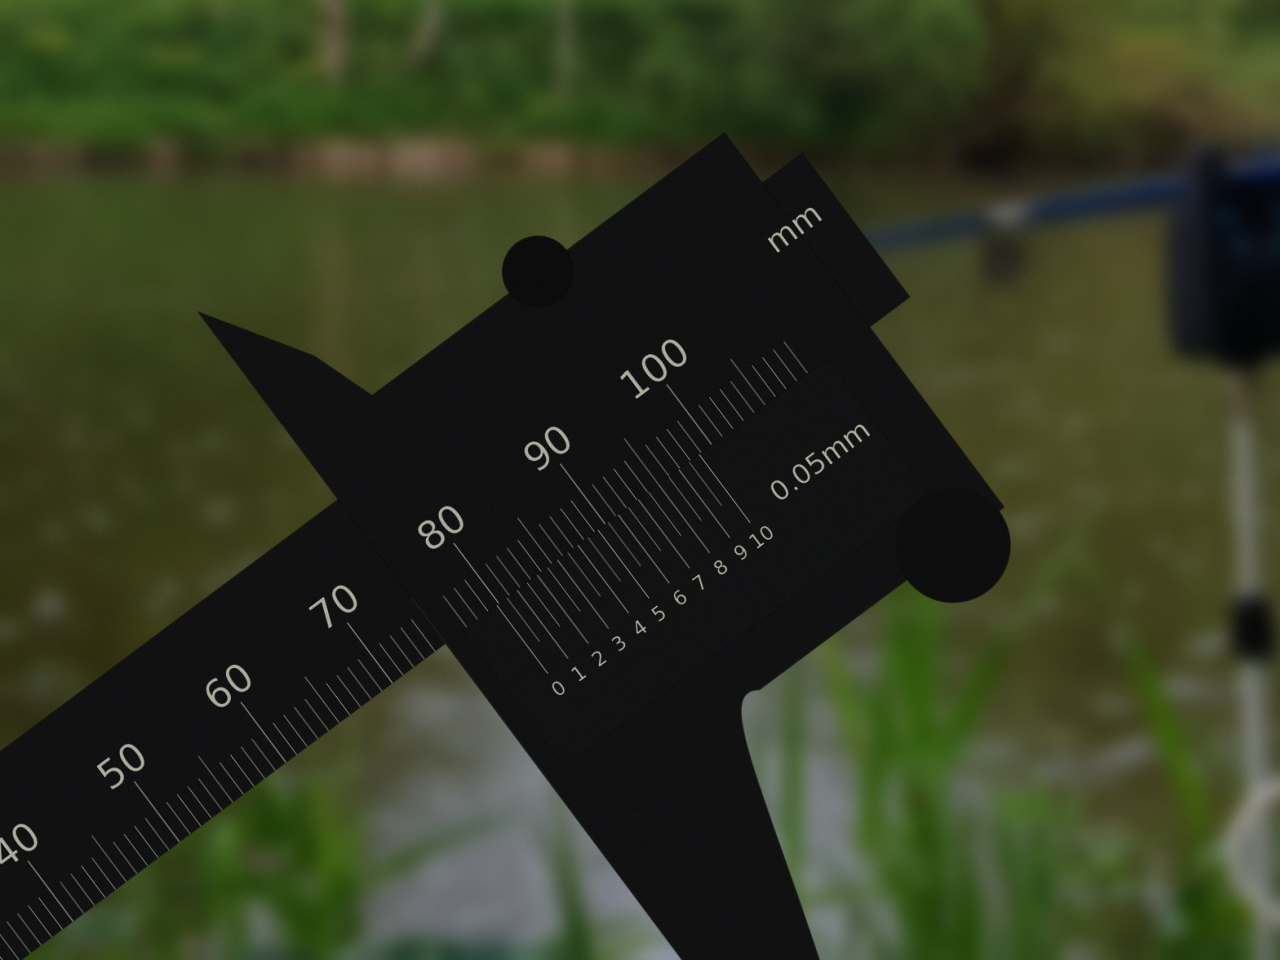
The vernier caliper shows 79.8 mm
